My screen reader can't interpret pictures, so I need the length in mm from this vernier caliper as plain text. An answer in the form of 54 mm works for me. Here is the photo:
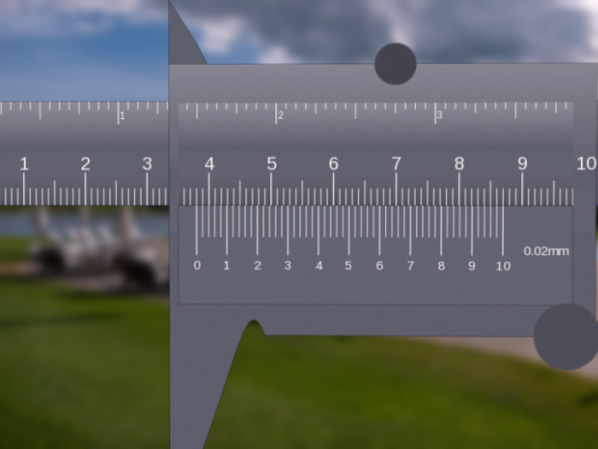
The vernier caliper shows 38.0 mm
